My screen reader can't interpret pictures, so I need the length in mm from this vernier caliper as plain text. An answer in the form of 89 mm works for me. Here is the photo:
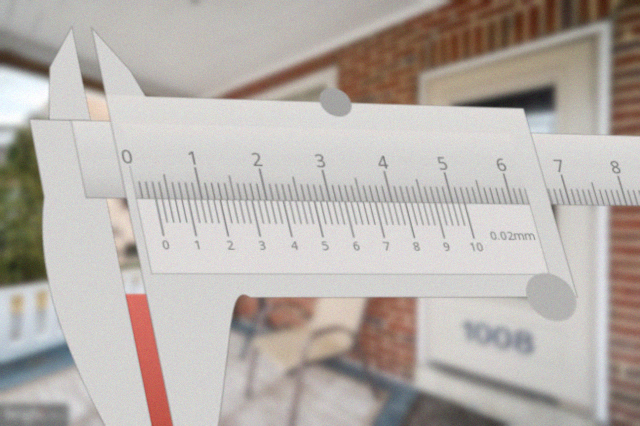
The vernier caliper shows 3.0 mm
